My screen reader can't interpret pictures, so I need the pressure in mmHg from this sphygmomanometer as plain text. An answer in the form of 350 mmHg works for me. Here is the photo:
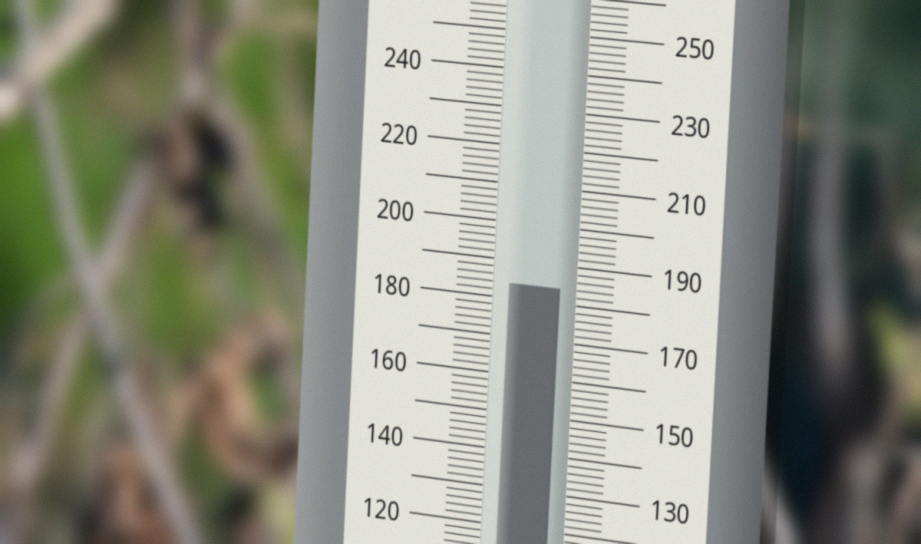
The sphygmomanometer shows 184 mmHg
